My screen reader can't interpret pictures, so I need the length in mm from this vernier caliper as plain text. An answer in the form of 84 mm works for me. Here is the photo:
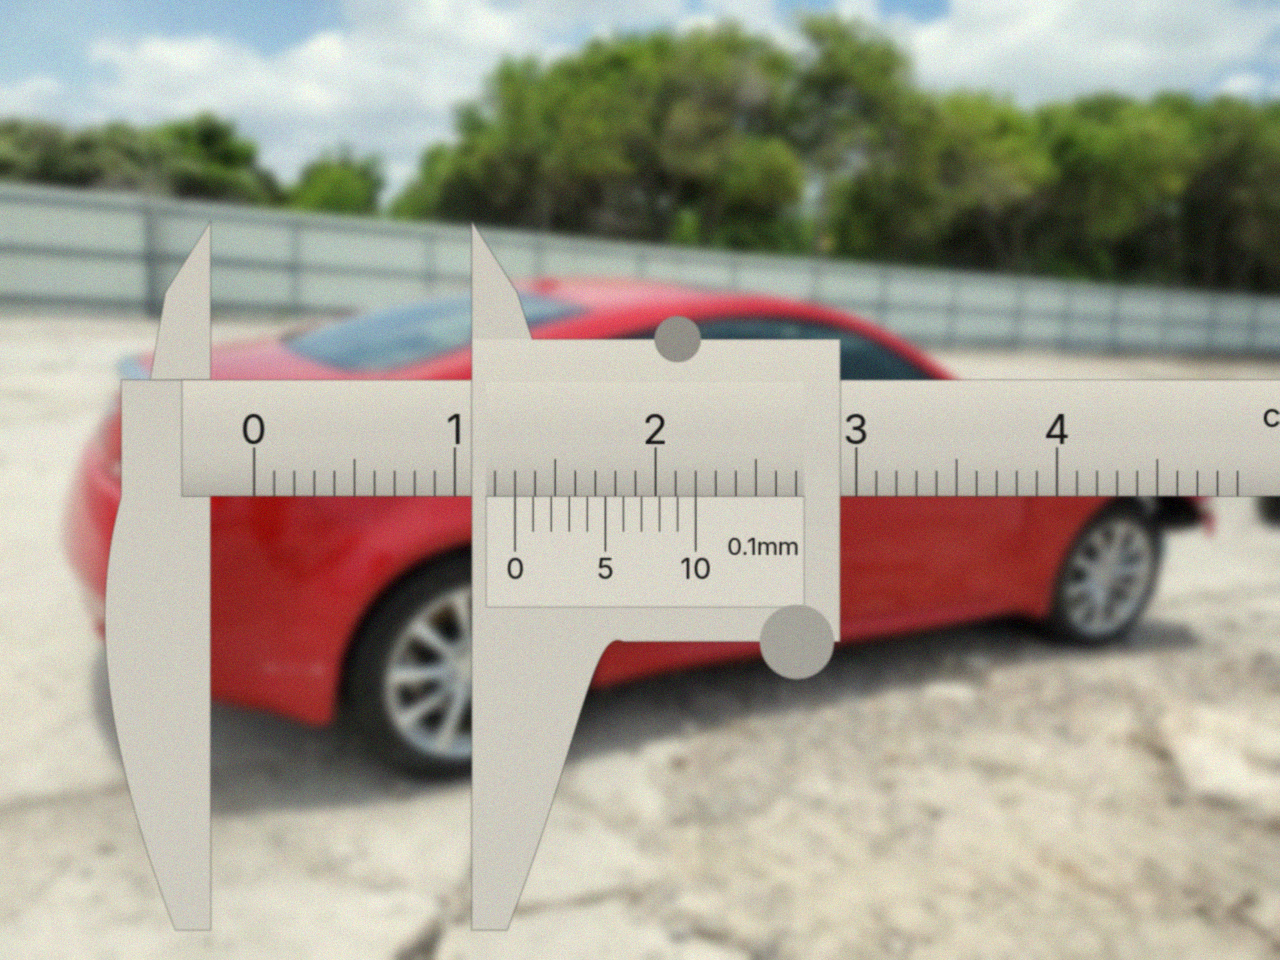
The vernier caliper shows 13.0 mm
